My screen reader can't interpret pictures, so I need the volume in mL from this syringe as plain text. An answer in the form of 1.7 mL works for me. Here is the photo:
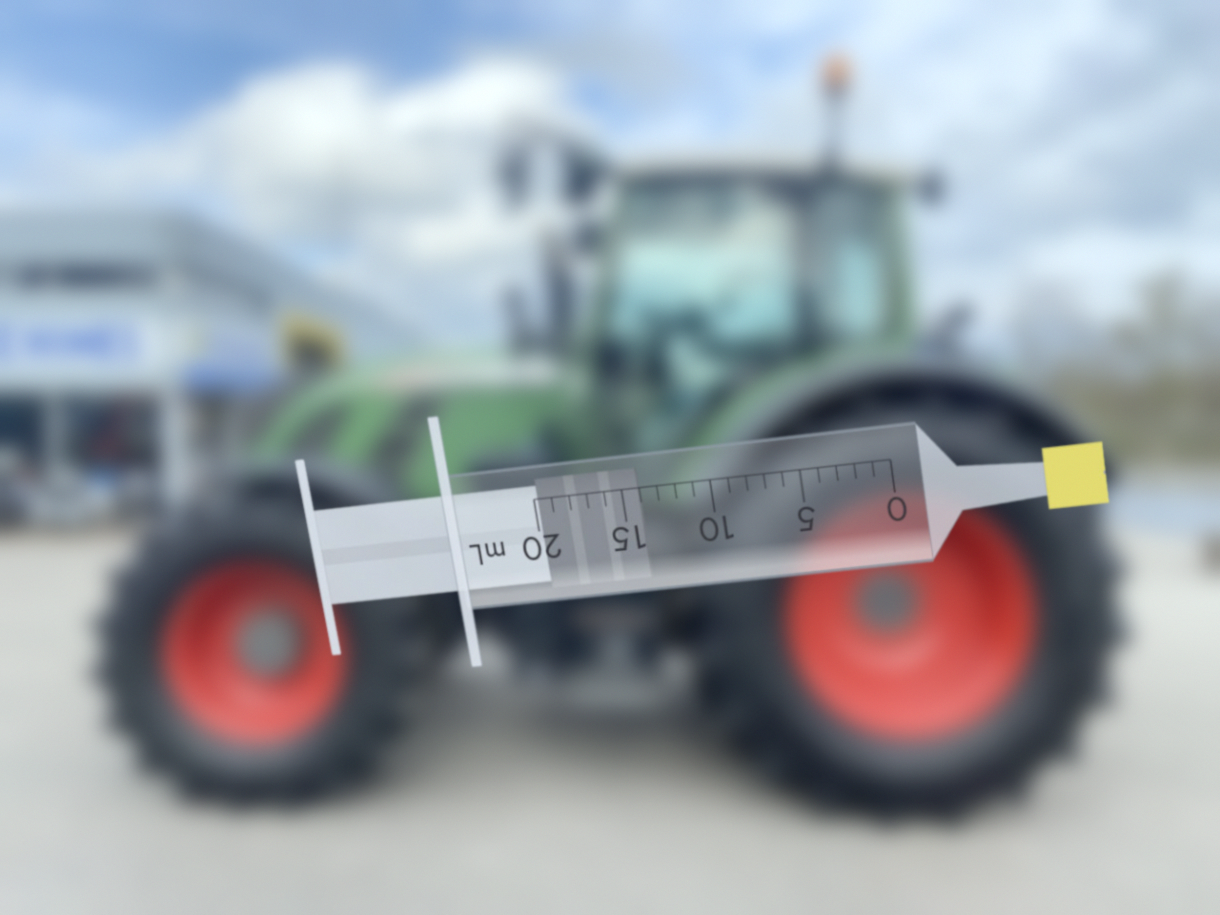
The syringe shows 14 mL
